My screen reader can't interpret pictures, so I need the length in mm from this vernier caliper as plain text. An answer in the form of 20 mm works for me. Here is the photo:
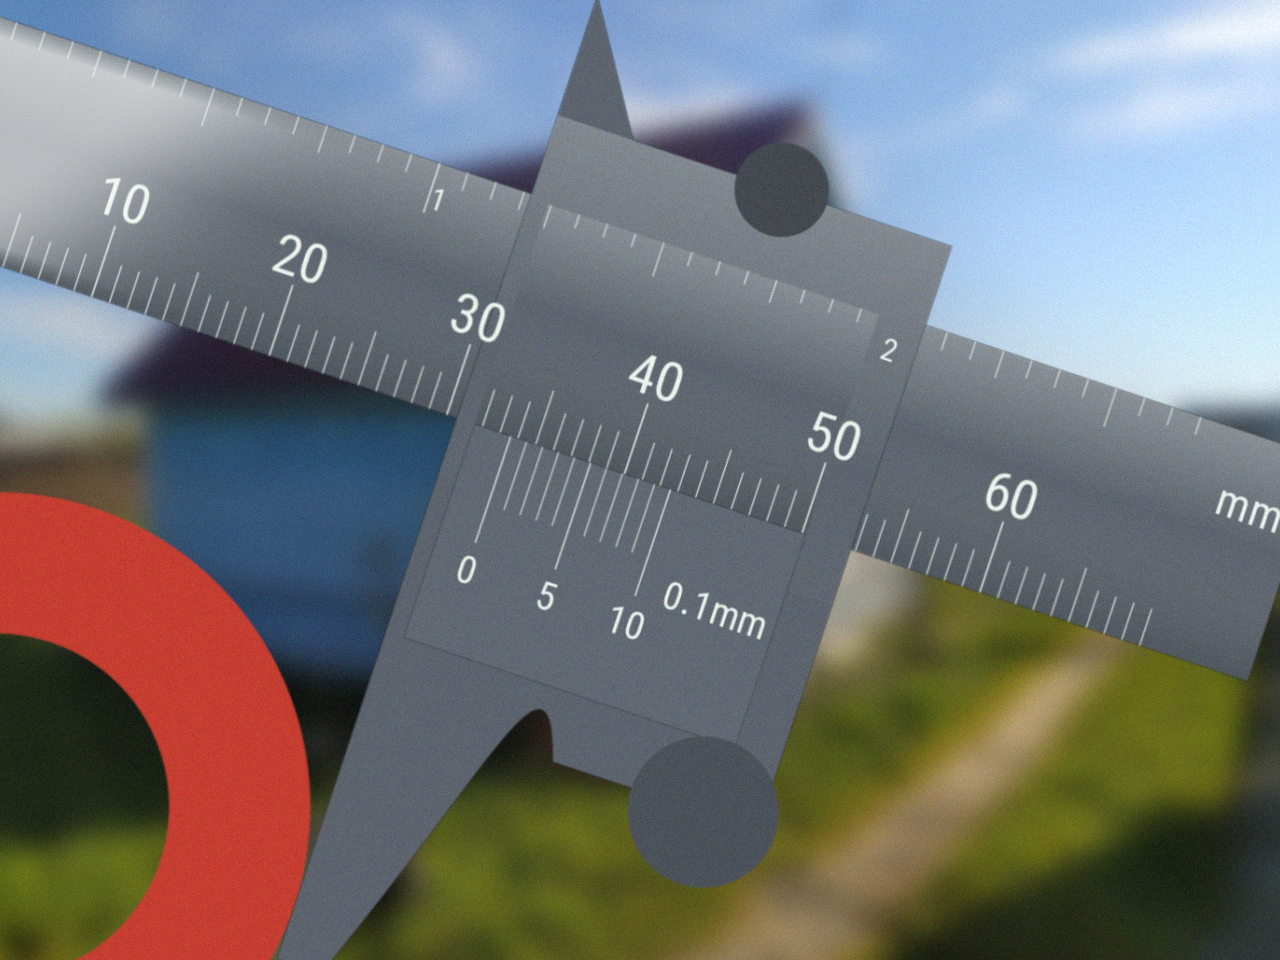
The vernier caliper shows 33.6 mm
